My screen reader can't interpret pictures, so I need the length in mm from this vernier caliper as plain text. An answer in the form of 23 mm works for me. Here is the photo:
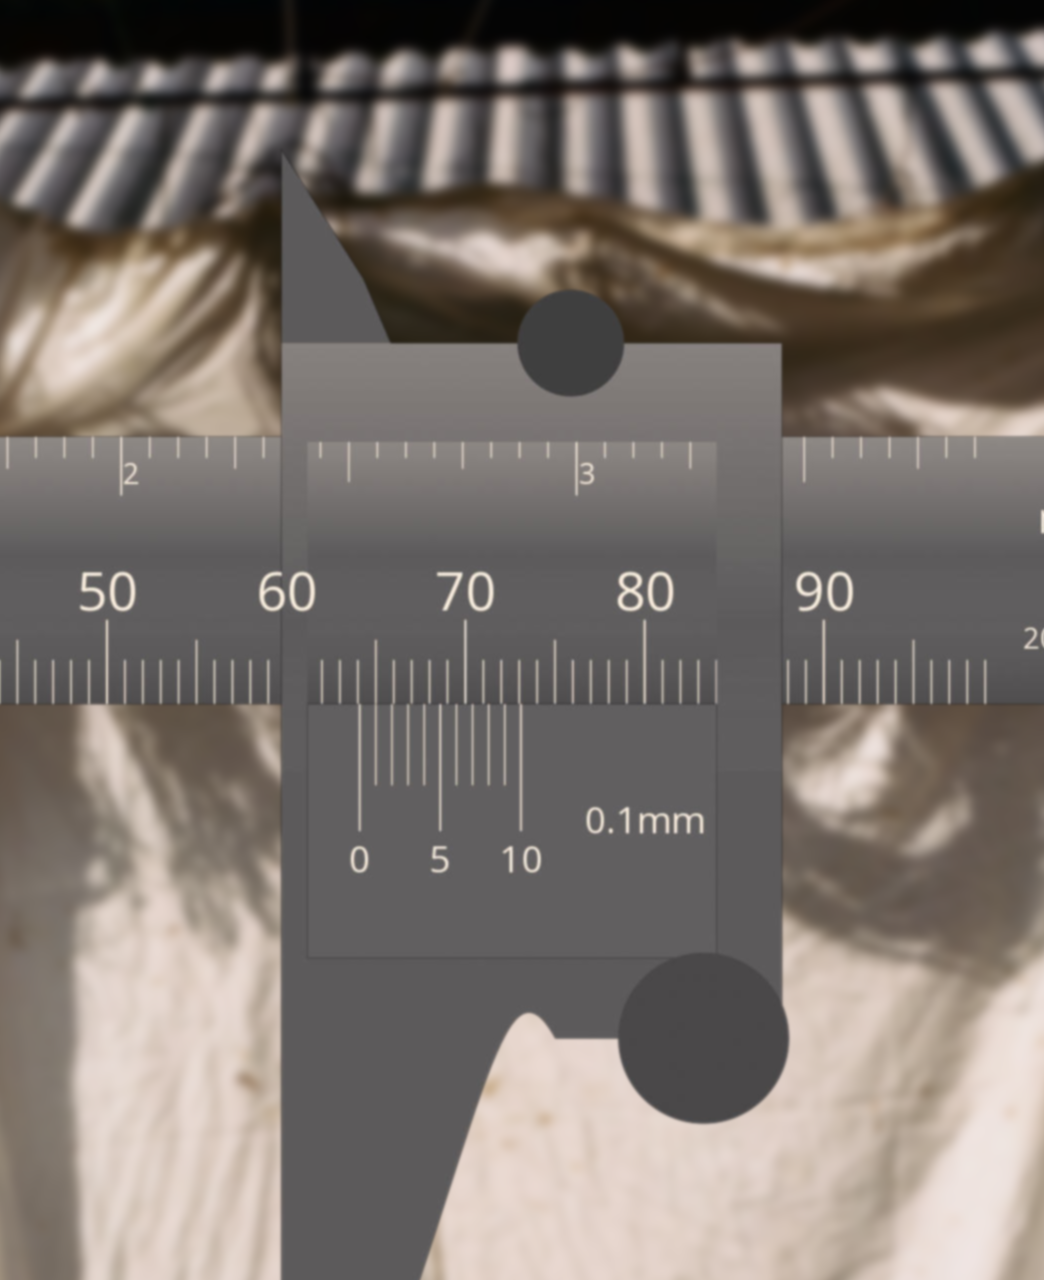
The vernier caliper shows 64.1 mm
